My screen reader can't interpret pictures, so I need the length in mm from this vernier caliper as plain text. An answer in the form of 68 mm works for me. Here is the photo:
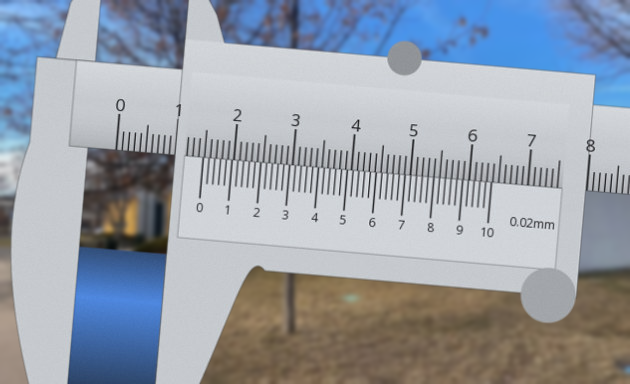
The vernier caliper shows 14.8 mm
